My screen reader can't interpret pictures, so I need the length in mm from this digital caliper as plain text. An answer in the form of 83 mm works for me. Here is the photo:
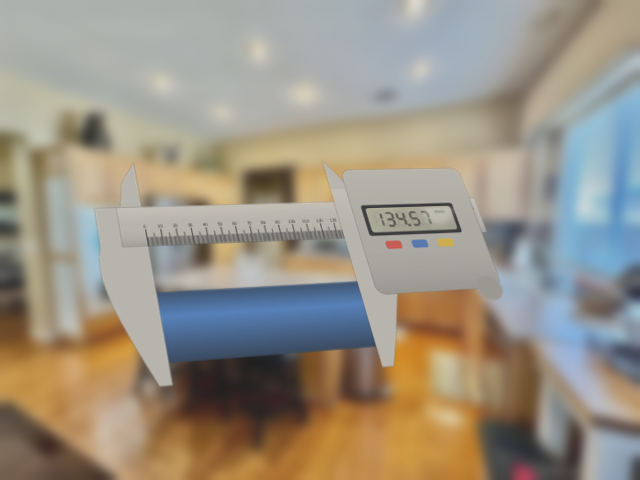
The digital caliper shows 134.57 mm
